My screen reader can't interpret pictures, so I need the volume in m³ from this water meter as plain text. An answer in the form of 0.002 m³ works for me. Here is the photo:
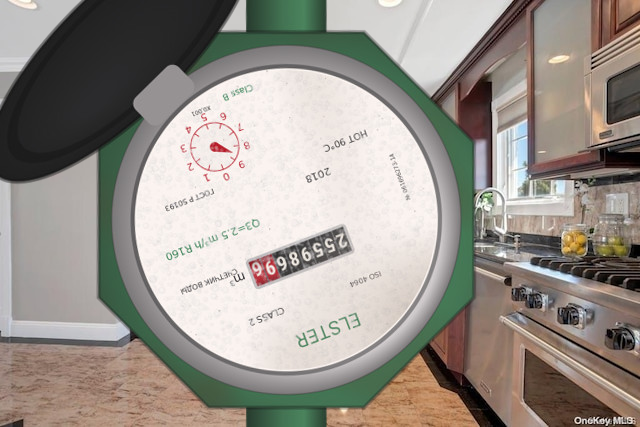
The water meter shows 255986.958 m³
